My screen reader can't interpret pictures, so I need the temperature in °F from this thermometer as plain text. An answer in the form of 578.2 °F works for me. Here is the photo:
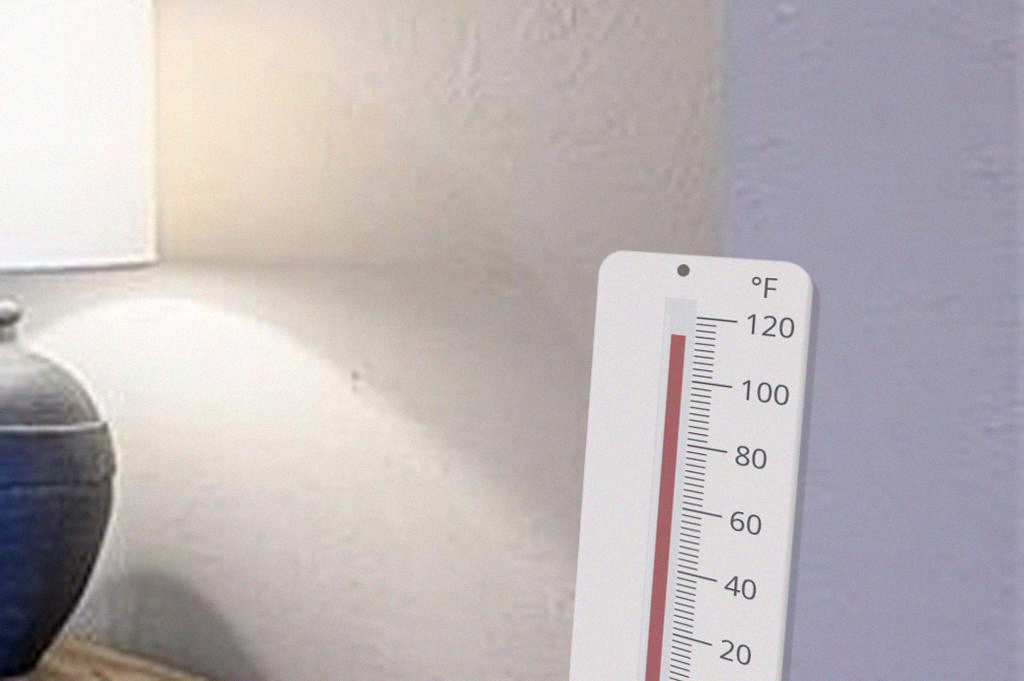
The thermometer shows 114 °F
